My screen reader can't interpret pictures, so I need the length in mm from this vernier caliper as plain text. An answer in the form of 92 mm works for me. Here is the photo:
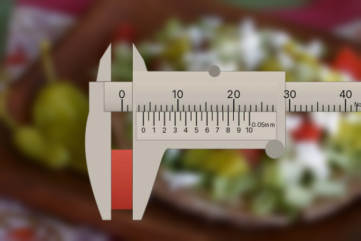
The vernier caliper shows 3.8 mm
